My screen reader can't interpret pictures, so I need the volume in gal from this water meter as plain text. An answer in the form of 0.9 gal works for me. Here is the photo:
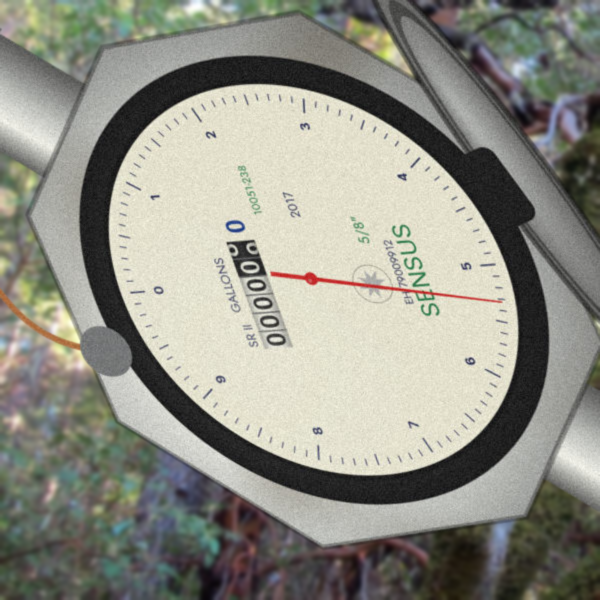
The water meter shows 85.3 gal
